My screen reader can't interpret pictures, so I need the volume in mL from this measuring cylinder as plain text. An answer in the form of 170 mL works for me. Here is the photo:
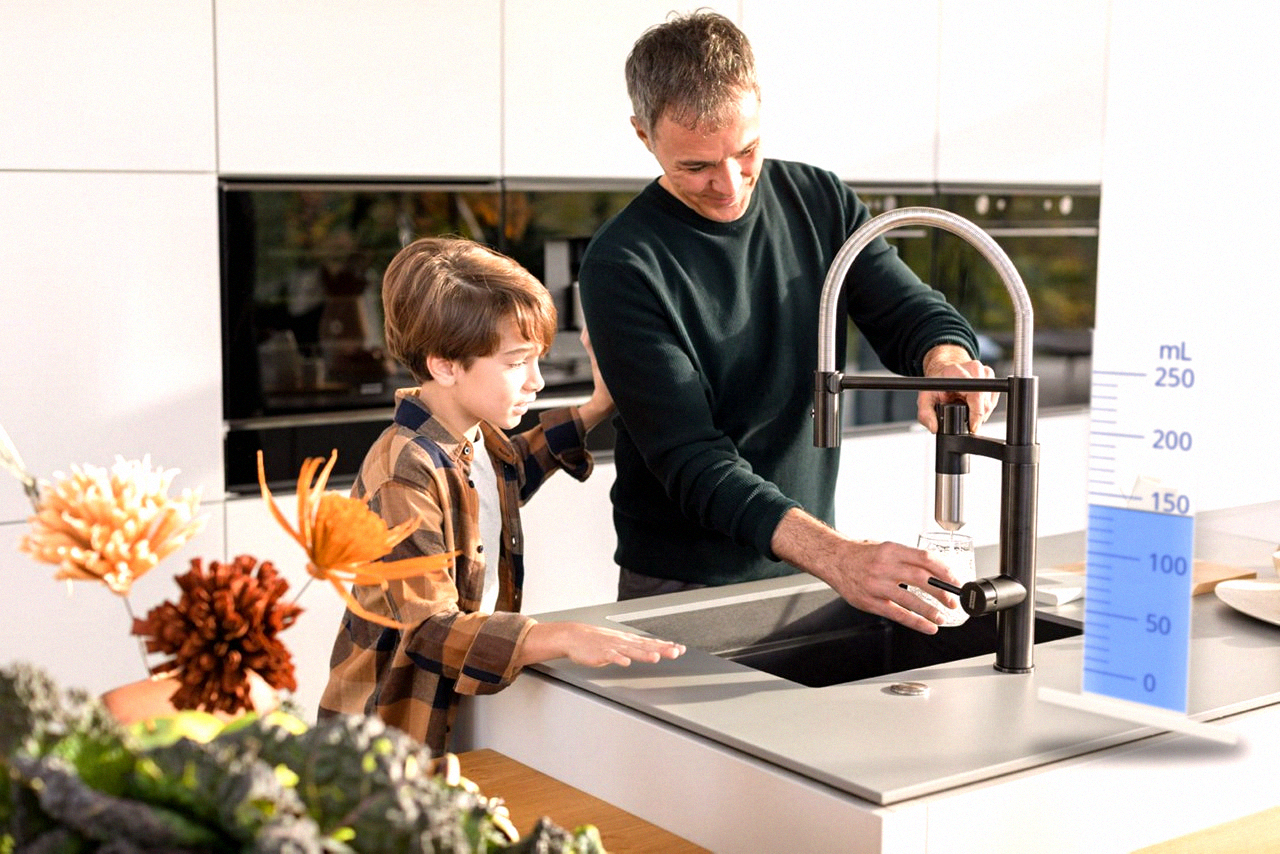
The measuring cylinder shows 140 mL
